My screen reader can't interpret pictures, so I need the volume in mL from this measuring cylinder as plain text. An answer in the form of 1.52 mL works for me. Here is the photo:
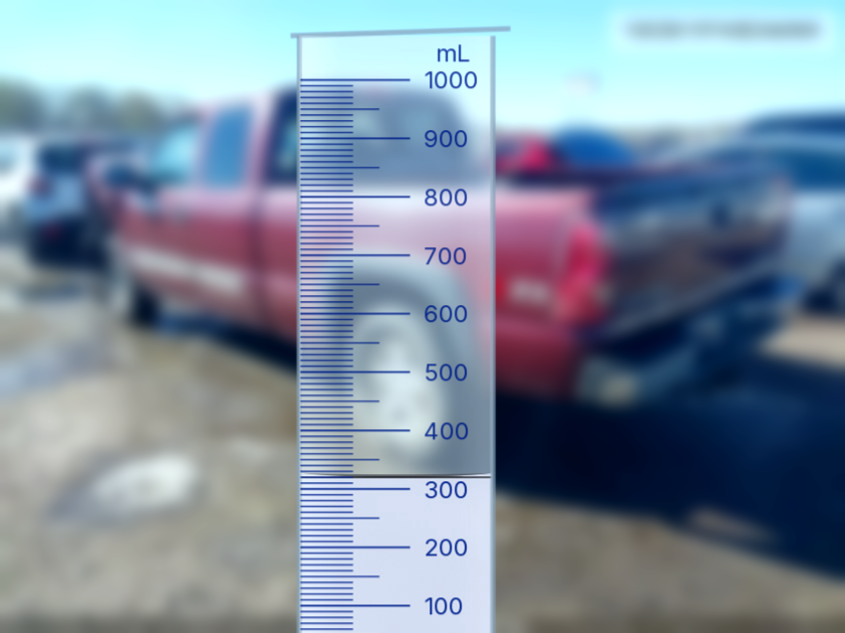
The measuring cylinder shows 320 mL
